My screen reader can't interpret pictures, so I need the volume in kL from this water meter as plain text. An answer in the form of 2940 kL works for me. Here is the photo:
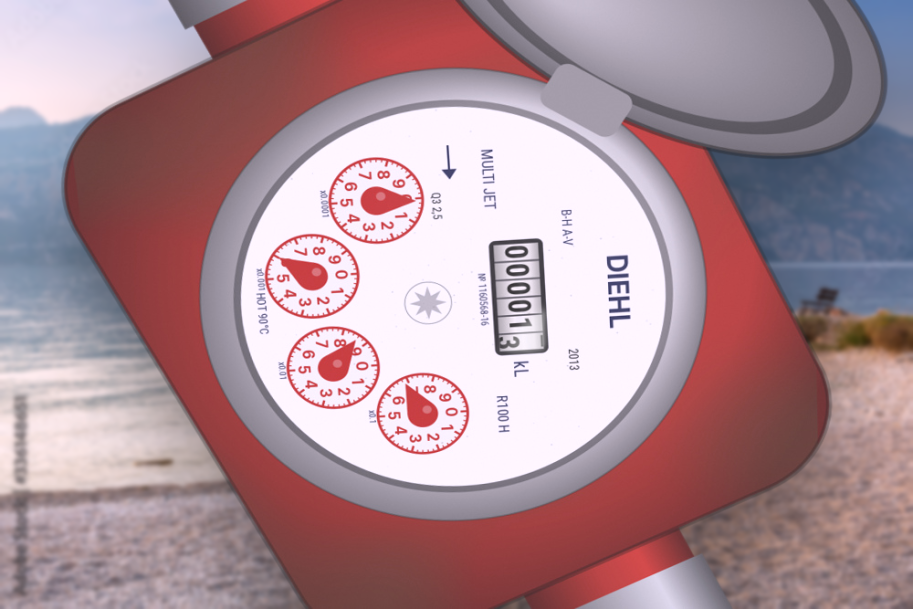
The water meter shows 12.6860 kL
